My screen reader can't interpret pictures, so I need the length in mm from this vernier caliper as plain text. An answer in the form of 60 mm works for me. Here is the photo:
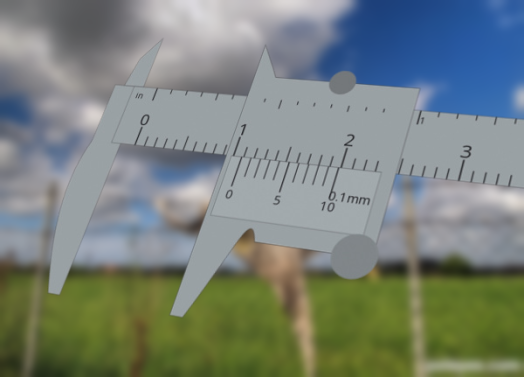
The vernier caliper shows 10.8 mm
